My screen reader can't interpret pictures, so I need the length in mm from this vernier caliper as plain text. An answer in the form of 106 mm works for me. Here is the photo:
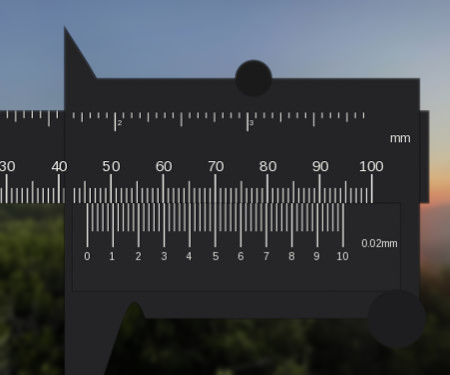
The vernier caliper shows 45.5 mm
